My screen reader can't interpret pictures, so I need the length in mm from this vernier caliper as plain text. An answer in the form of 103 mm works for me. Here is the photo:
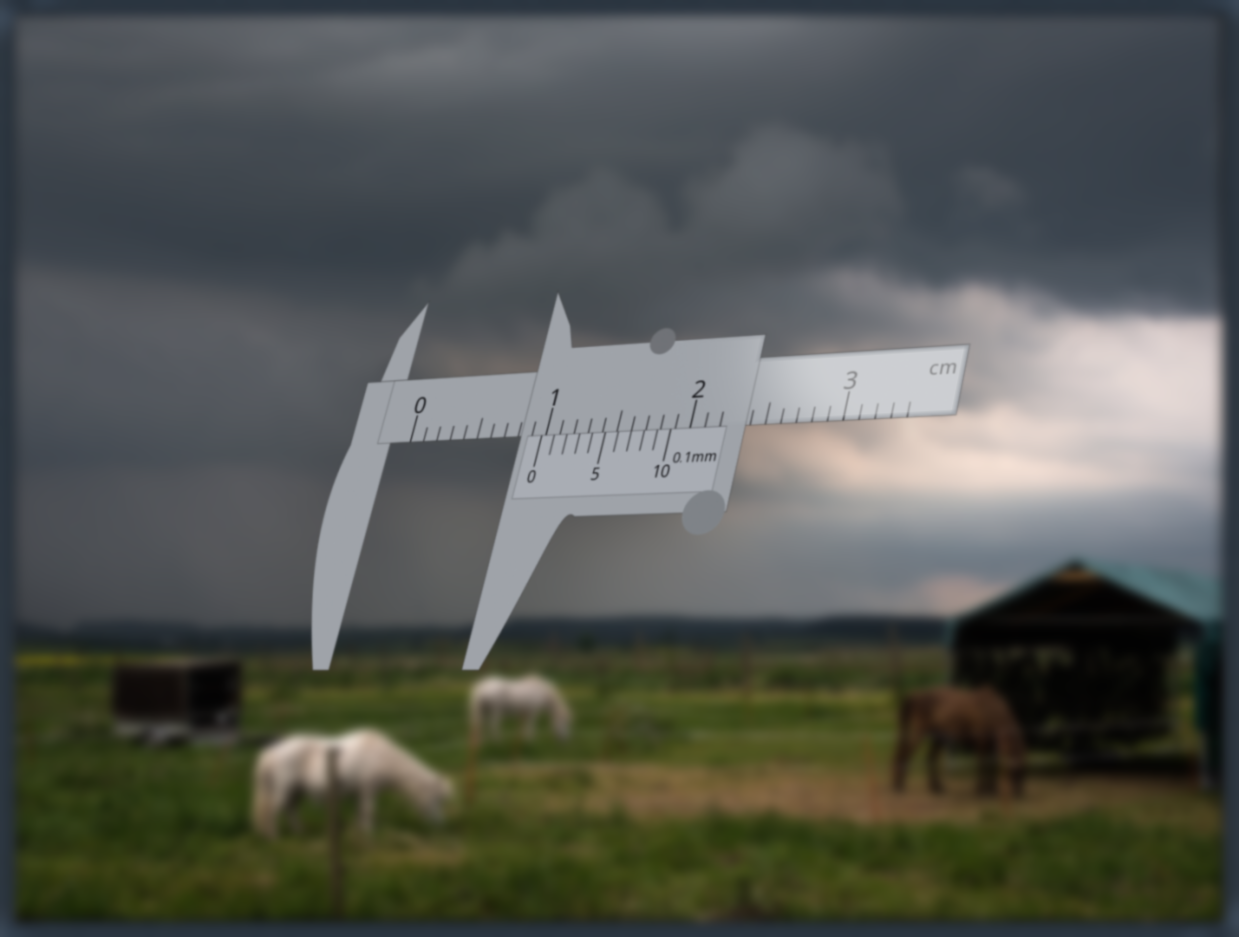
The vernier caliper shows 9.7 mm
